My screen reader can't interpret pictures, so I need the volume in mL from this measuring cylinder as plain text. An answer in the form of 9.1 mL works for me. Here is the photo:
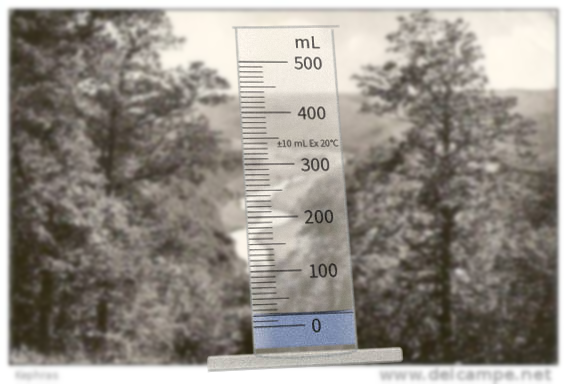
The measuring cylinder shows 20 mL
